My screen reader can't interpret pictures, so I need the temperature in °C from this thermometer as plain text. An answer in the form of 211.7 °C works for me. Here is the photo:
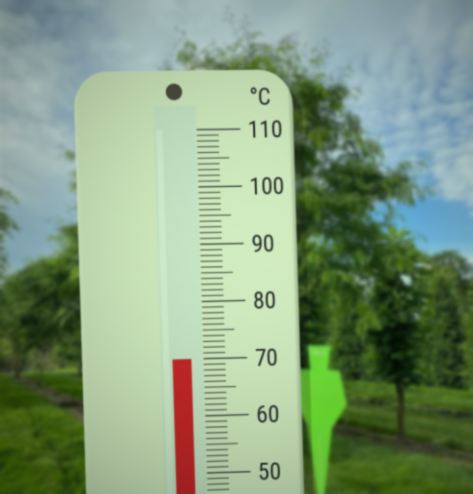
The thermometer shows 70 °C
